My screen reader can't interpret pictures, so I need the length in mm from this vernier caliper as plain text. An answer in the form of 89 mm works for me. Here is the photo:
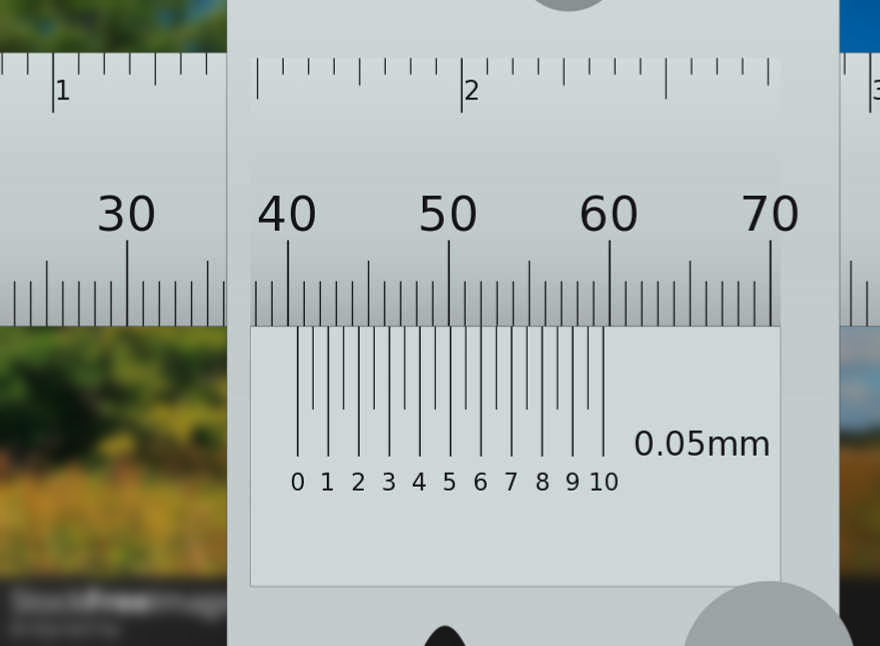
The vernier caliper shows 40.6 mm
